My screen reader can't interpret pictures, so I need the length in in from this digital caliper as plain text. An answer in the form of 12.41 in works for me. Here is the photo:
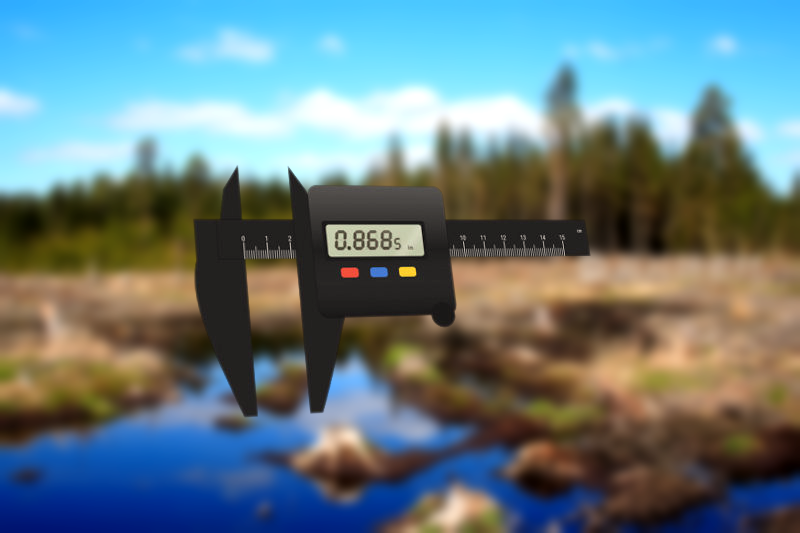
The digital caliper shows 0.8685 in
